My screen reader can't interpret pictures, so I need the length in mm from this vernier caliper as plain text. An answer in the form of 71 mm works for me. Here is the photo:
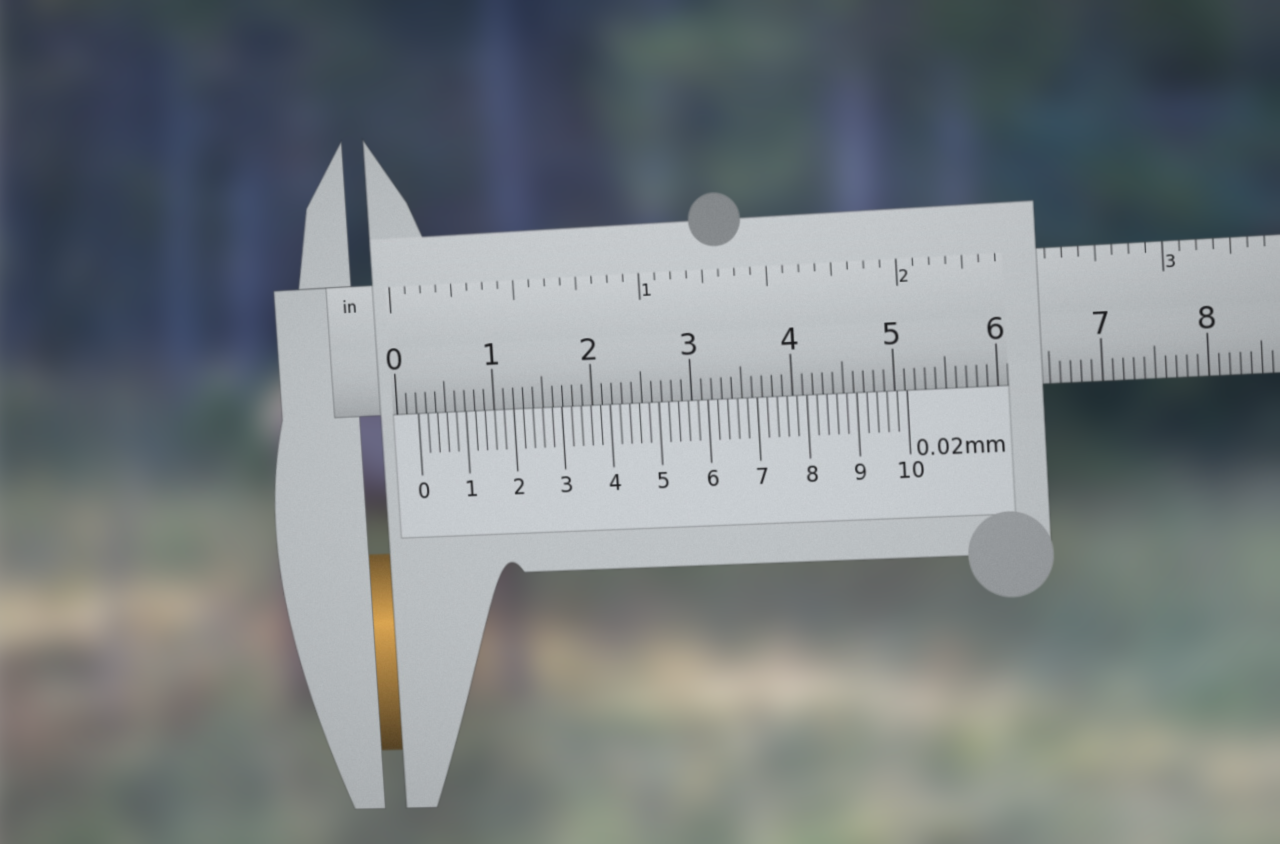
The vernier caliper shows 2.2 mm
